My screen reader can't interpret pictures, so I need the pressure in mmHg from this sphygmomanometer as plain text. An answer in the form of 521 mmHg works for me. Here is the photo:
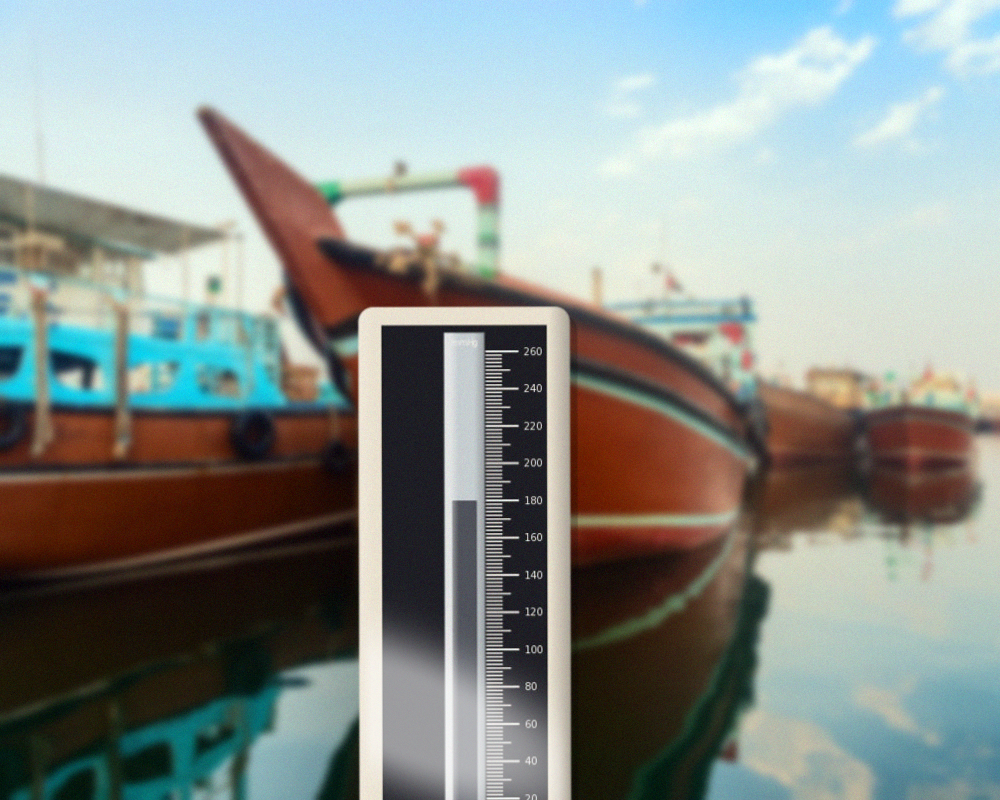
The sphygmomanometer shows 180 mmHg
